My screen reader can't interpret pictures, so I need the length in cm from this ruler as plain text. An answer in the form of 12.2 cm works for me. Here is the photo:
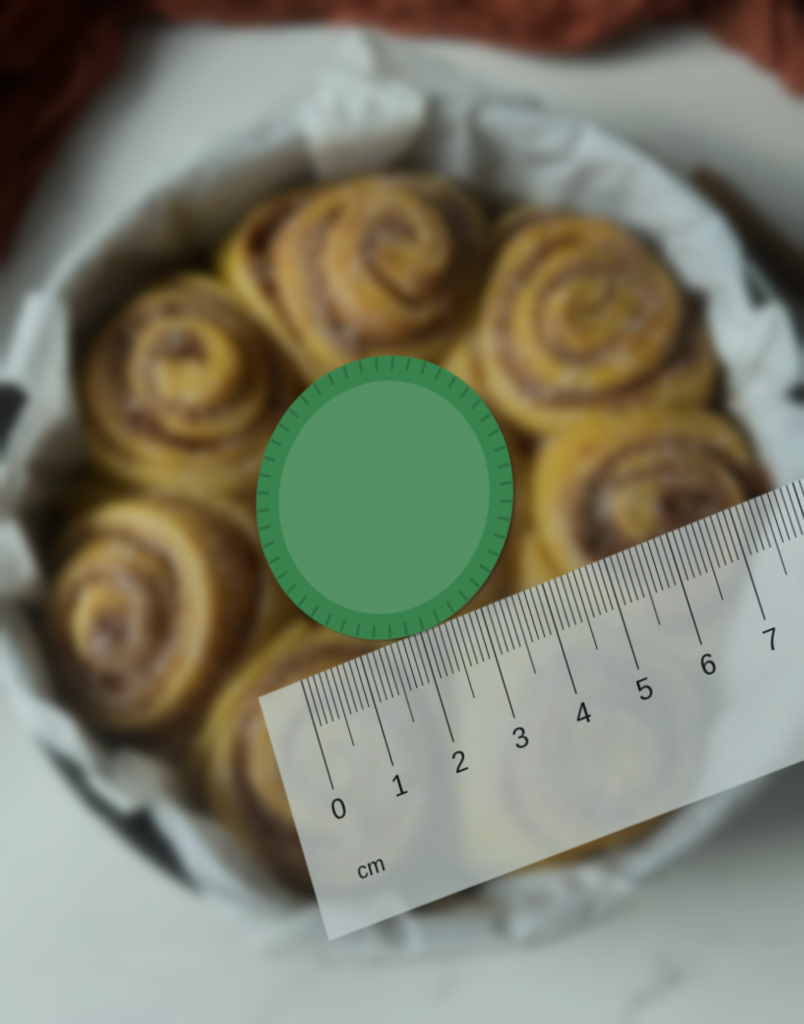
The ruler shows 4.1 cm
